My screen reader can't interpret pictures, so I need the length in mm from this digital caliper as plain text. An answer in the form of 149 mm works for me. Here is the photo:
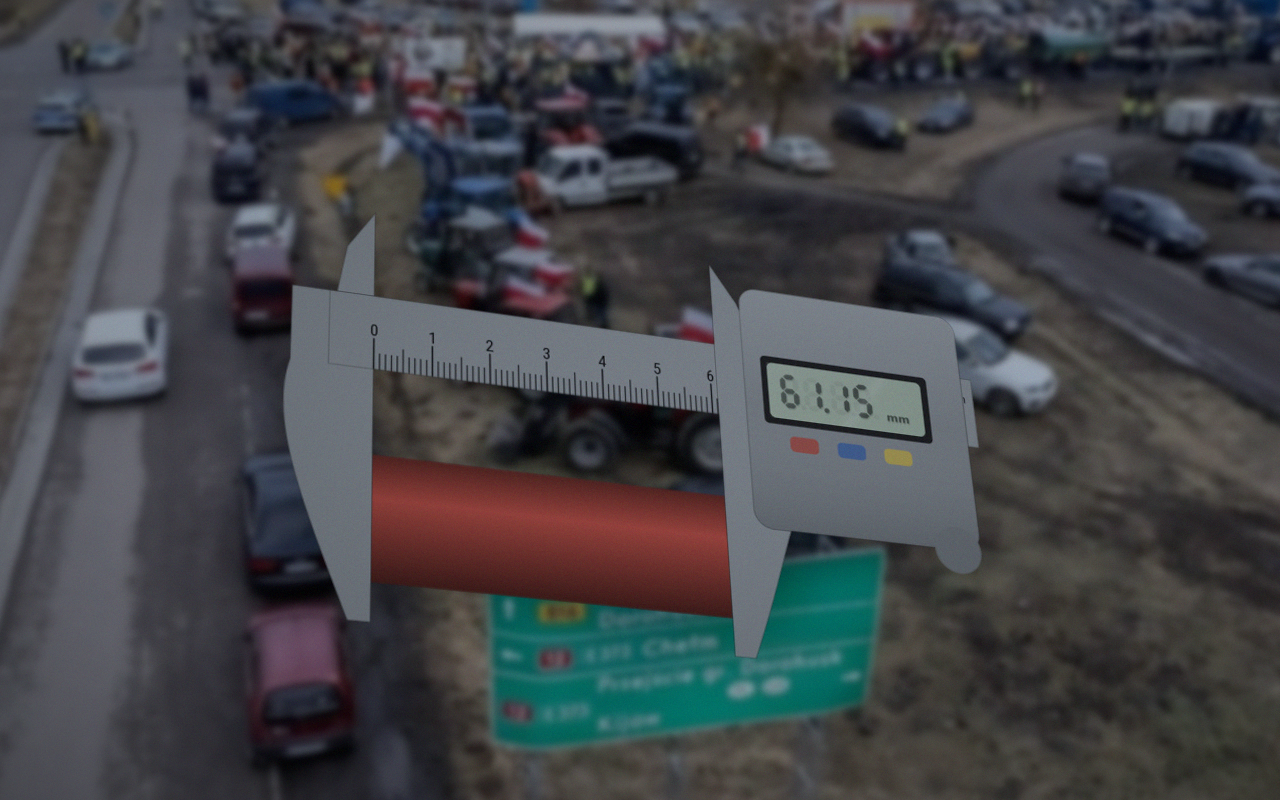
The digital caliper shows 61.15 mm
